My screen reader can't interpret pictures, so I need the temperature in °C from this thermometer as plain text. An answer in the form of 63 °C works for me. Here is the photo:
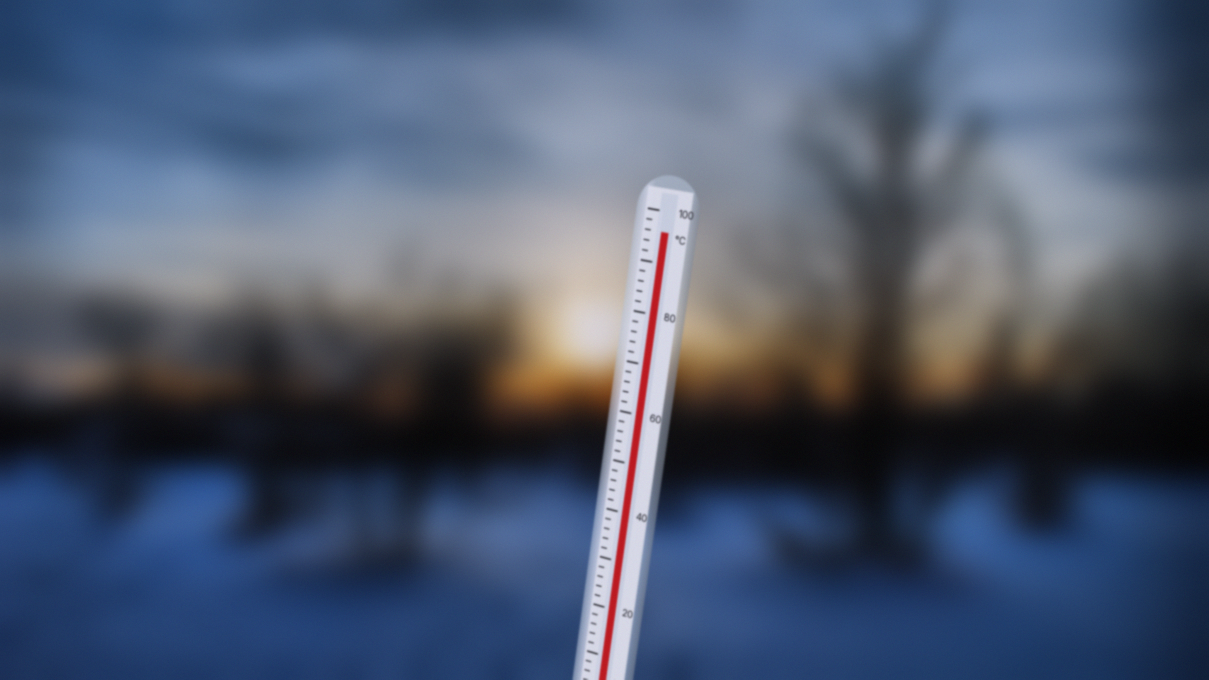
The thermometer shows 96 °C
